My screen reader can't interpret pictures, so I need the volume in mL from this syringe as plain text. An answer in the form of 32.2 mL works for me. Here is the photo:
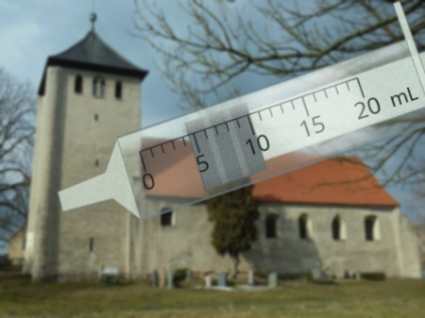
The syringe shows 4.5 mL
